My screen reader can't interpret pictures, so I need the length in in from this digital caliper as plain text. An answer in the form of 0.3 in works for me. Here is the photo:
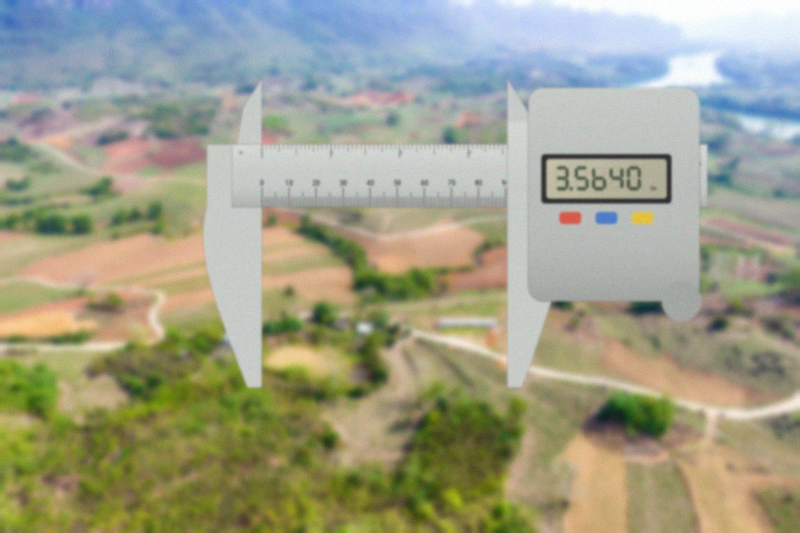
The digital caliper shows 3.5640 in
